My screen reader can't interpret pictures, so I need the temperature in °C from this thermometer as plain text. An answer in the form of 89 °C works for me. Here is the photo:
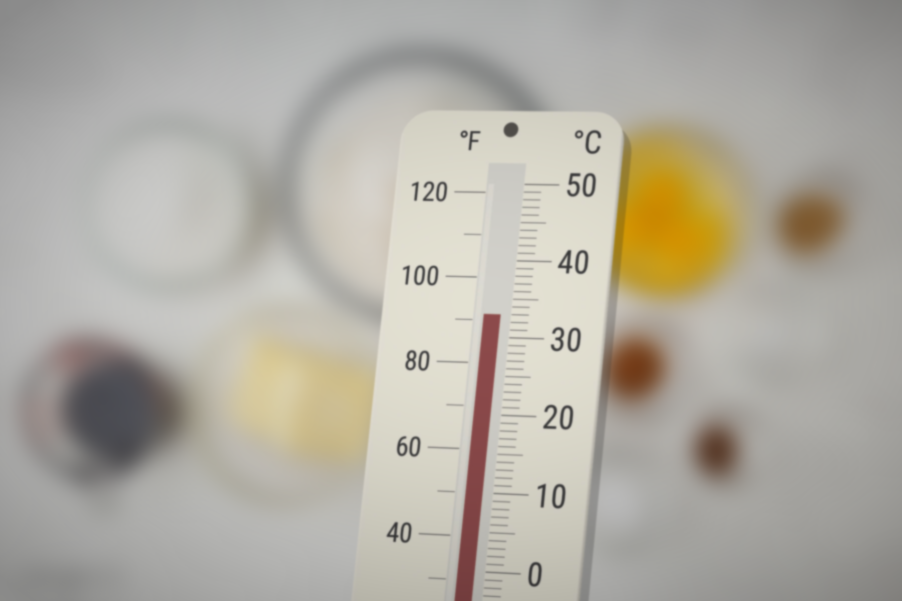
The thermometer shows 33 °C
